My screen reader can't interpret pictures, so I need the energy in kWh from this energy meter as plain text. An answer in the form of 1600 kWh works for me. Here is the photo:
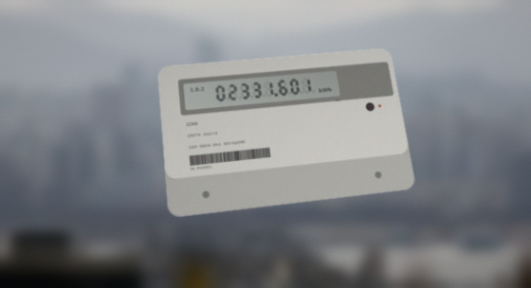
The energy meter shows 2331.601 kWh
